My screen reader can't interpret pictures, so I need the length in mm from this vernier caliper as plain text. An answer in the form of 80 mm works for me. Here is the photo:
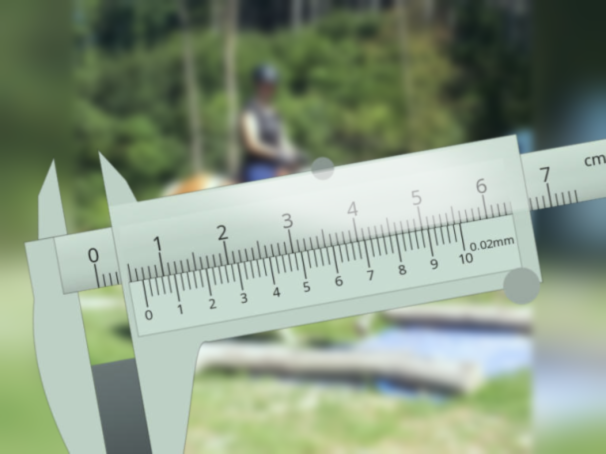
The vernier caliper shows 6.8 mm
